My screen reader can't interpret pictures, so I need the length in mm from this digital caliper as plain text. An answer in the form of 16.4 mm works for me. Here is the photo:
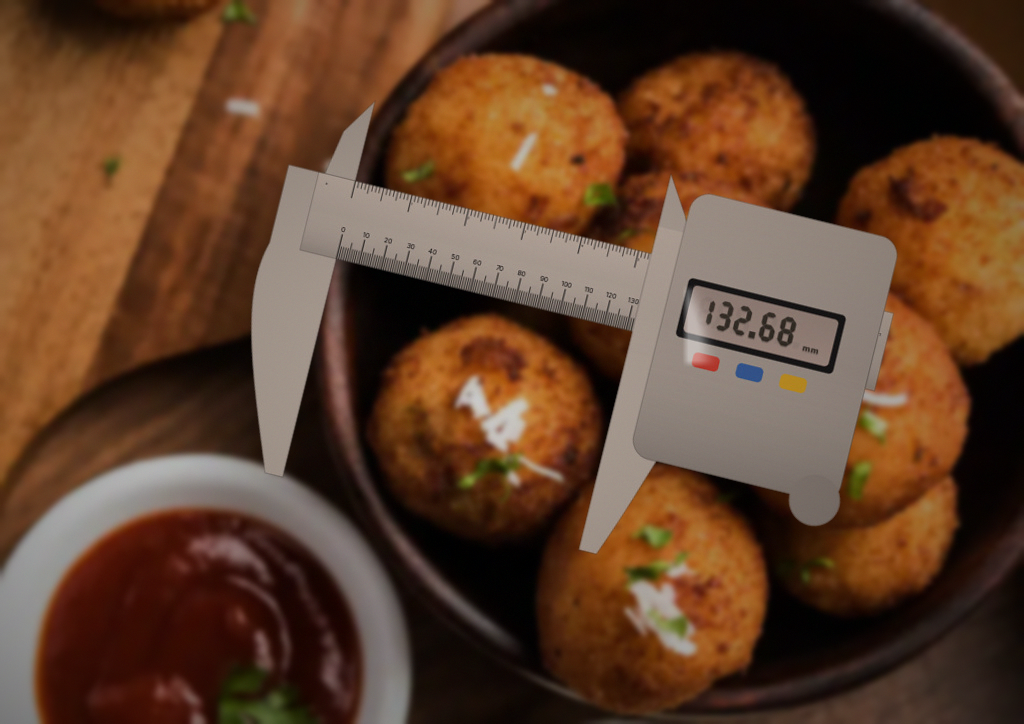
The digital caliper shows 132.68 mm
